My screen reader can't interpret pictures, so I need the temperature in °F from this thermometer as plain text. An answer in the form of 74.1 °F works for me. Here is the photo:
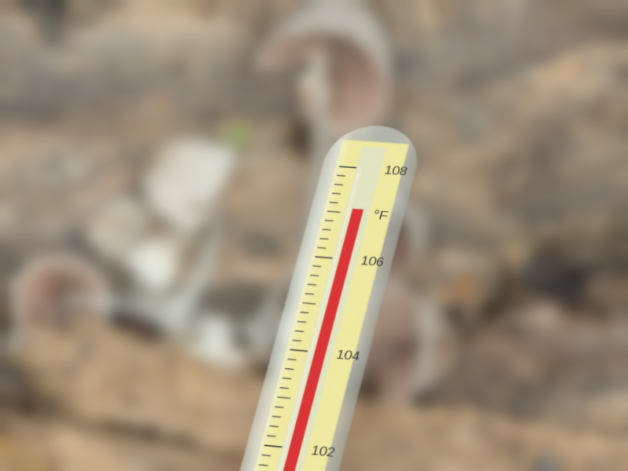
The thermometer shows 107.1 °F
